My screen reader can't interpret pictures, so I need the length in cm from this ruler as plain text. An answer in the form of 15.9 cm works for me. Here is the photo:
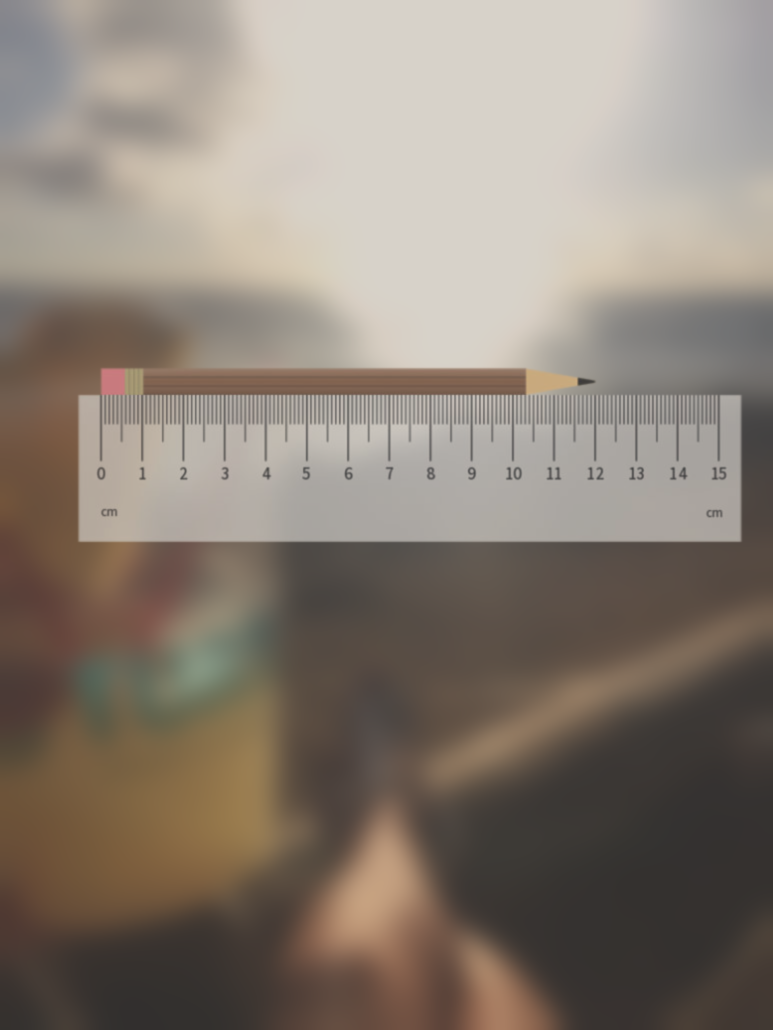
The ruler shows 12 cm
